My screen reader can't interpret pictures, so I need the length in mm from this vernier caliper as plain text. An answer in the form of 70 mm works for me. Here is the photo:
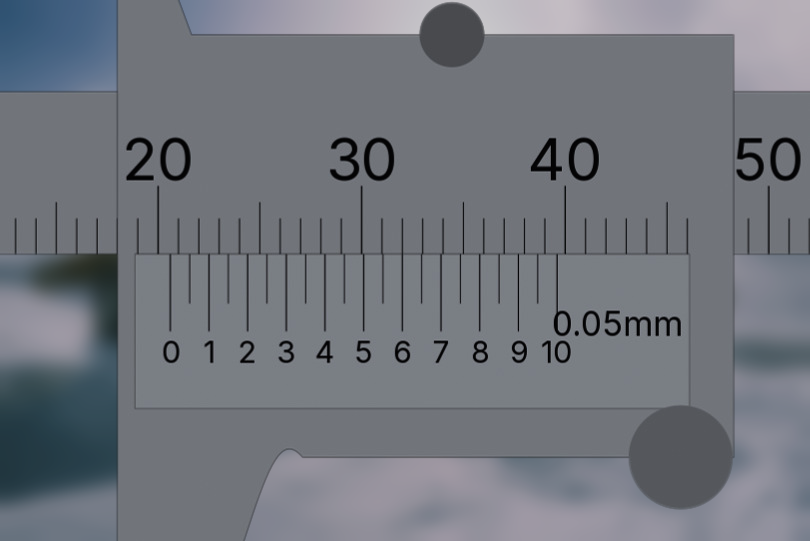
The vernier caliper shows 20.6 mm
